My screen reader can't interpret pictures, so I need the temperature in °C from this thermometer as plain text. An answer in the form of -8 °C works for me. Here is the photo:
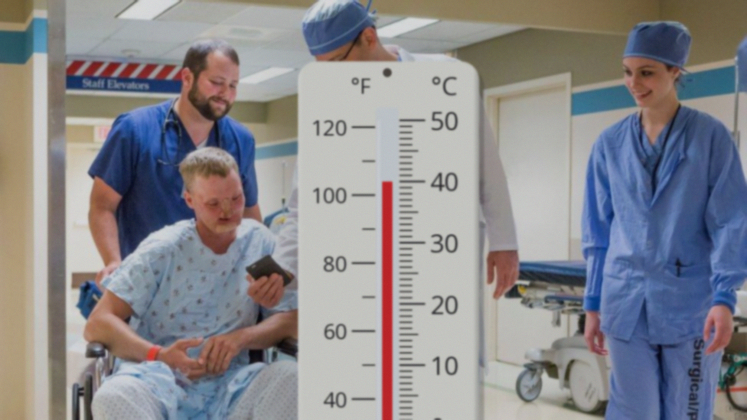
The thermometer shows 40 °C
